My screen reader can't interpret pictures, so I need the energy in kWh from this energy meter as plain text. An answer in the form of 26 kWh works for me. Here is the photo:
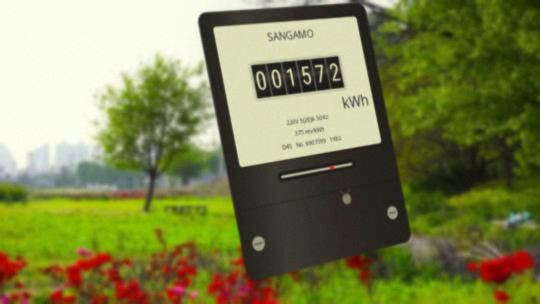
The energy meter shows 1572 kWh
